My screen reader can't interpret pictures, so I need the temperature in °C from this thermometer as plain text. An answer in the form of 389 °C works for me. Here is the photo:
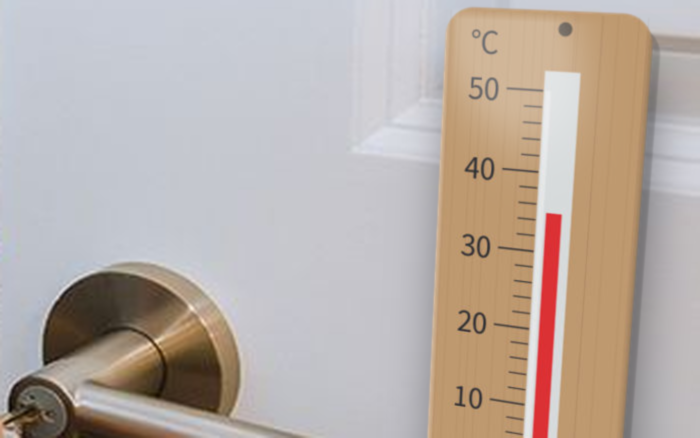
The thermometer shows 35 °C
